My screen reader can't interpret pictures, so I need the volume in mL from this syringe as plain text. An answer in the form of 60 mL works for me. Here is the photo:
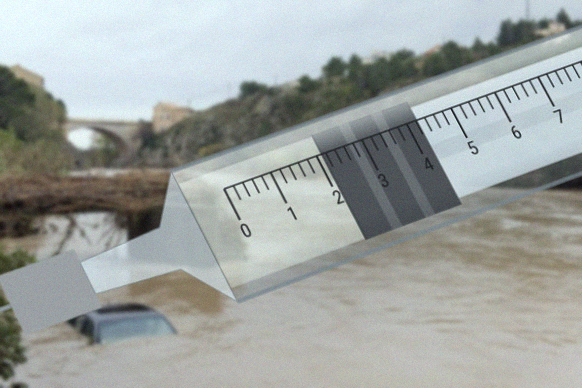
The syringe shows 2.1 mL
